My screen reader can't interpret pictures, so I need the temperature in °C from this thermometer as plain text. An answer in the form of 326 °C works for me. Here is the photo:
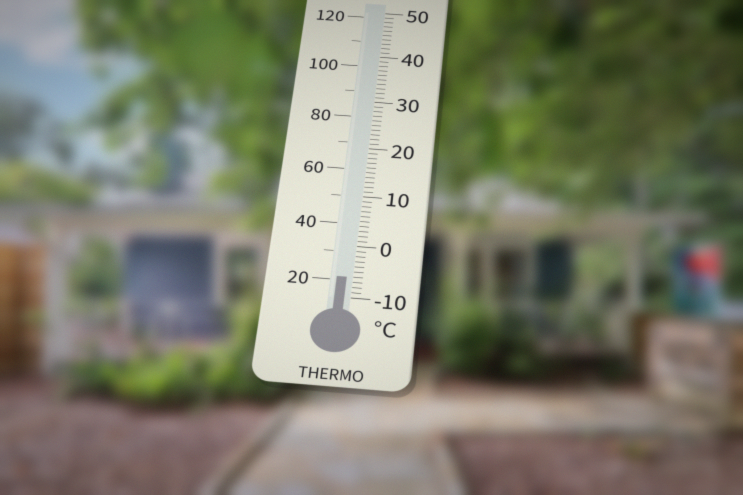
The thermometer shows -6 °C
